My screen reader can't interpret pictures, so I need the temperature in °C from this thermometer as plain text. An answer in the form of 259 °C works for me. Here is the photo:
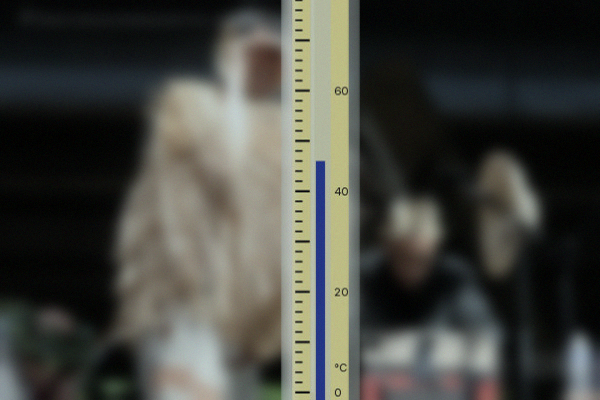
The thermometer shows 46 °C
